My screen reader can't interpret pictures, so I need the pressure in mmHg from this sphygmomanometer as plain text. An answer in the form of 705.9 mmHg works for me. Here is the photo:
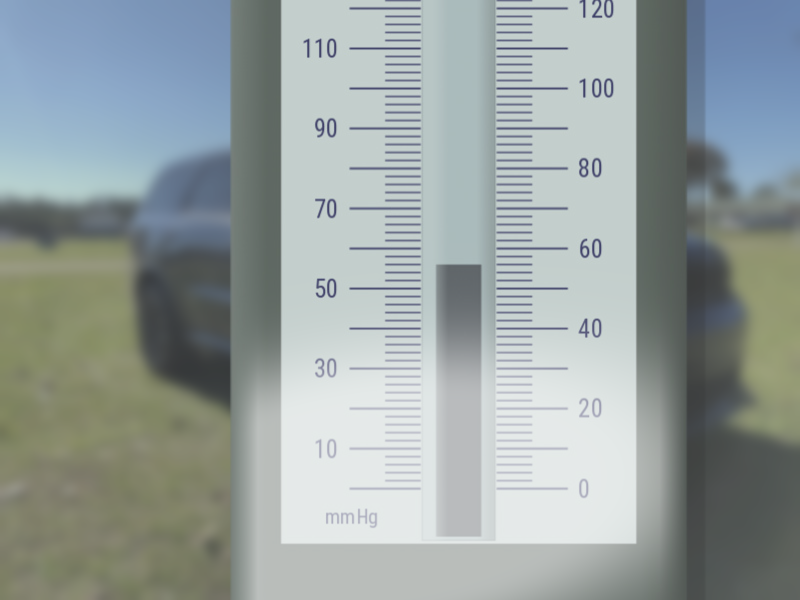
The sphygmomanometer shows 56 mmHg
